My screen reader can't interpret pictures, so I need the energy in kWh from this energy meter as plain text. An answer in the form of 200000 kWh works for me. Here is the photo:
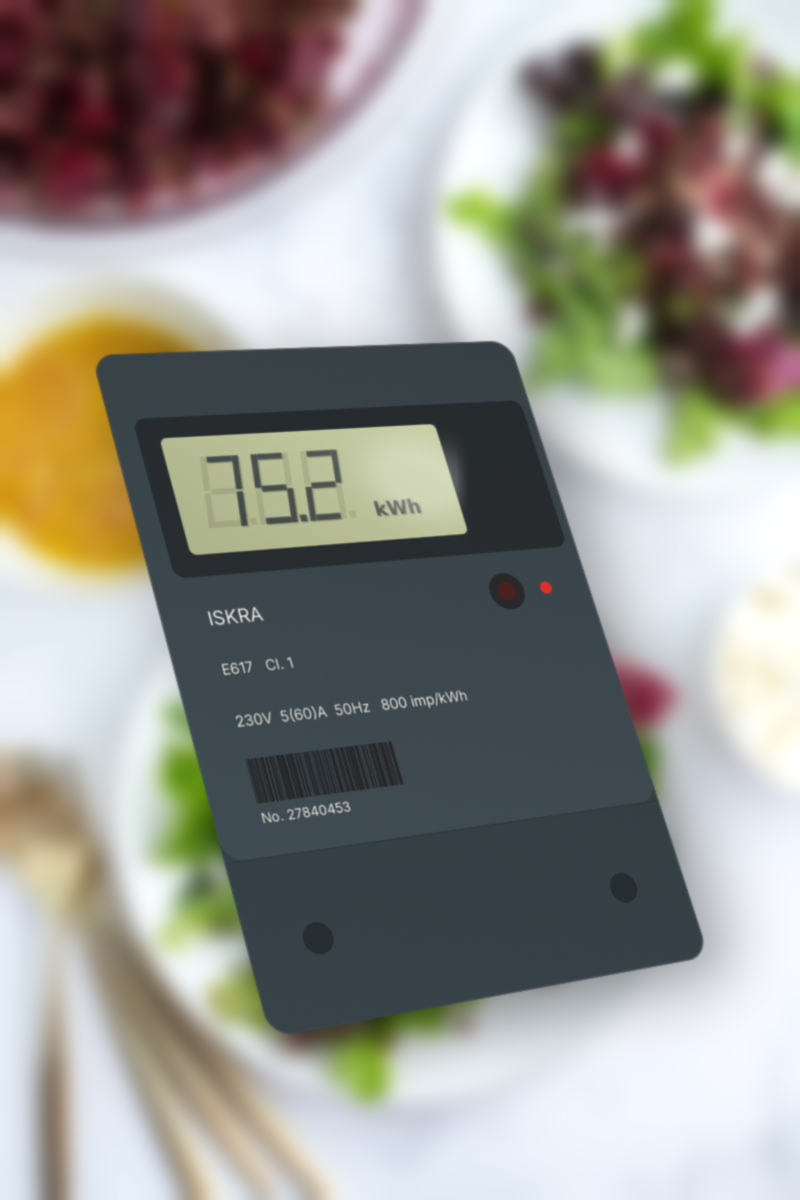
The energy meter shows 75.2 kWh
